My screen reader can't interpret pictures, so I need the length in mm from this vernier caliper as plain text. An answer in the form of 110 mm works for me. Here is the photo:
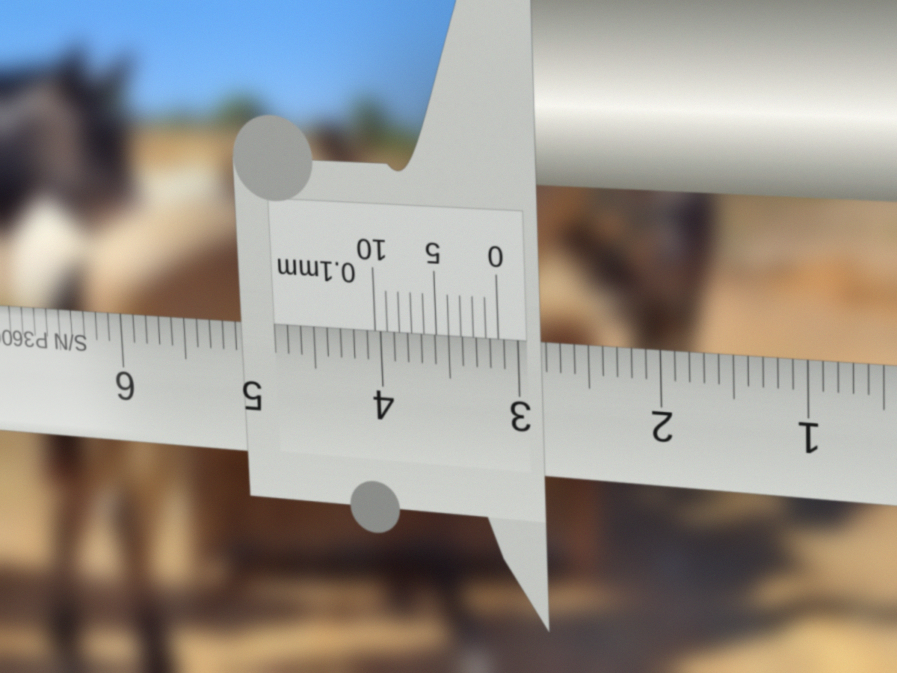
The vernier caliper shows 31.4 mm
